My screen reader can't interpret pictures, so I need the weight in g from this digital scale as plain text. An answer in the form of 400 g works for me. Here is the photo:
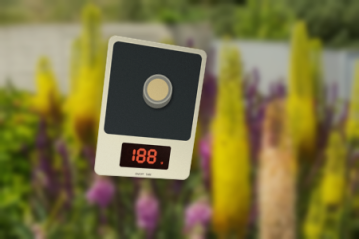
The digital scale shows 188 g
